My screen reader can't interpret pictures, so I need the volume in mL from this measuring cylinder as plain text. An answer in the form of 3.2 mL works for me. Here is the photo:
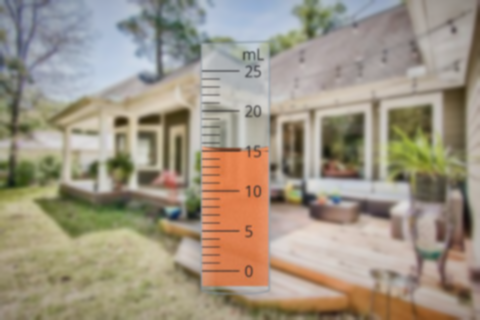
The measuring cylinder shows 15 mL
